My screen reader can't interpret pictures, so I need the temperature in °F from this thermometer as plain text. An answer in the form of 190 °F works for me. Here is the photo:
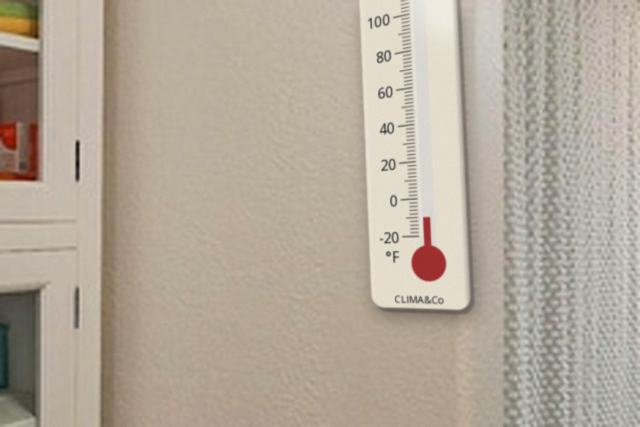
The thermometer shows -10 °F
